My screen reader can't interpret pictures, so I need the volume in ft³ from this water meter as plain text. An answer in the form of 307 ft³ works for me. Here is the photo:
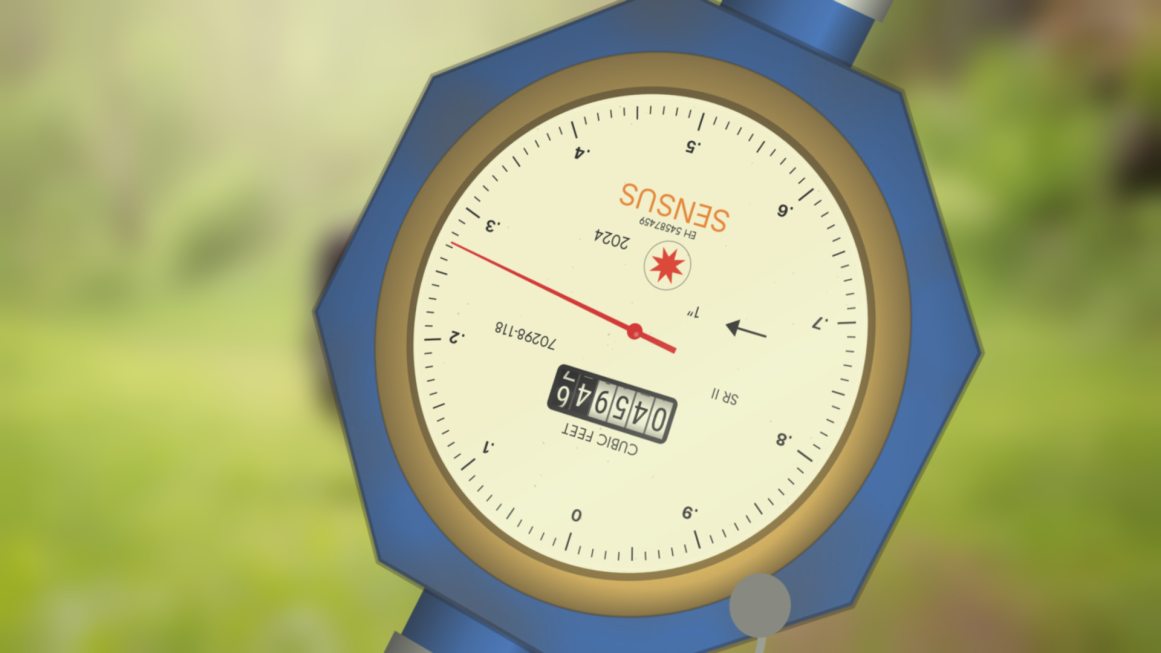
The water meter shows 45946.27 ft³
